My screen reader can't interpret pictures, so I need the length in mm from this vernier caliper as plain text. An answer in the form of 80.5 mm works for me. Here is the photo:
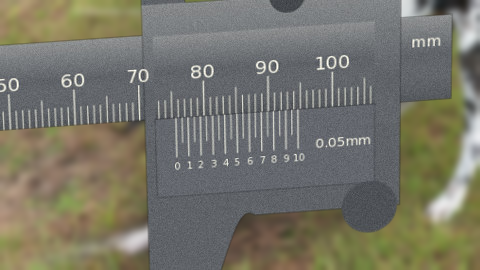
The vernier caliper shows 75.6 mm
